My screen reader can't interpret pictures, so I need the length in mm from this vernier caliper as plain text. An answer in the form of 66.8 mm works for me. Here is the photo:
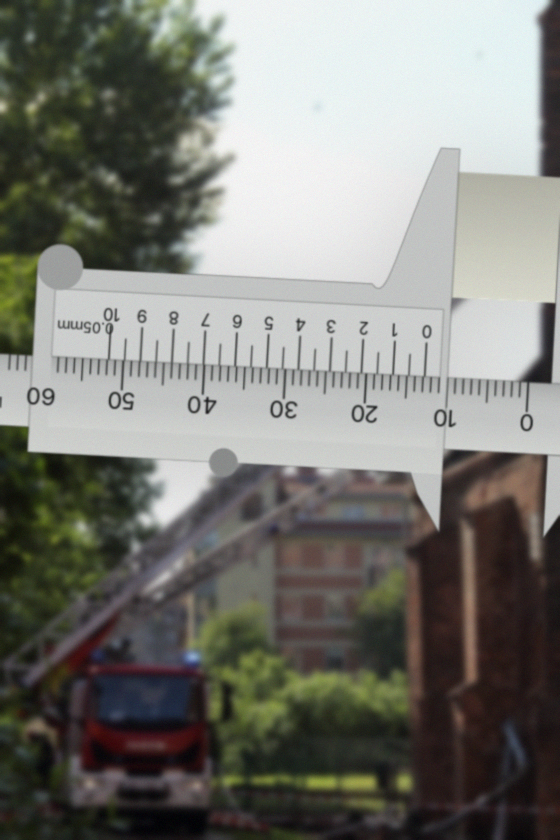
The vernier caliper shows 12.8 mm
